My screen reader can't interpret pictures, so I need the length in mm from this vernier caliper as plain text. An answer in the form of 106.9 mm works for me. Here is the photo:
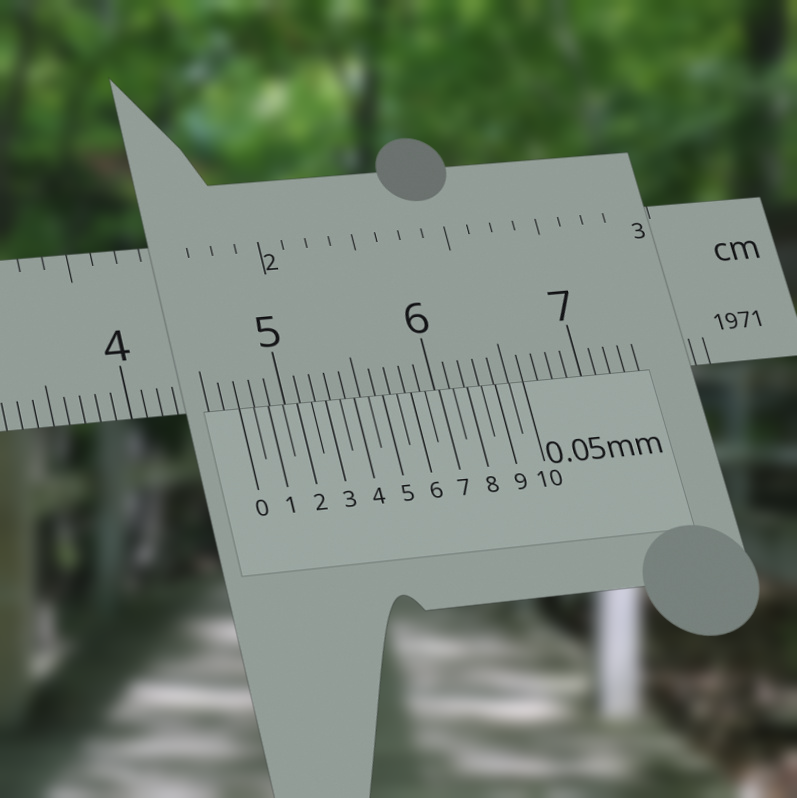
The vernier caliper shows 47.0 mm
